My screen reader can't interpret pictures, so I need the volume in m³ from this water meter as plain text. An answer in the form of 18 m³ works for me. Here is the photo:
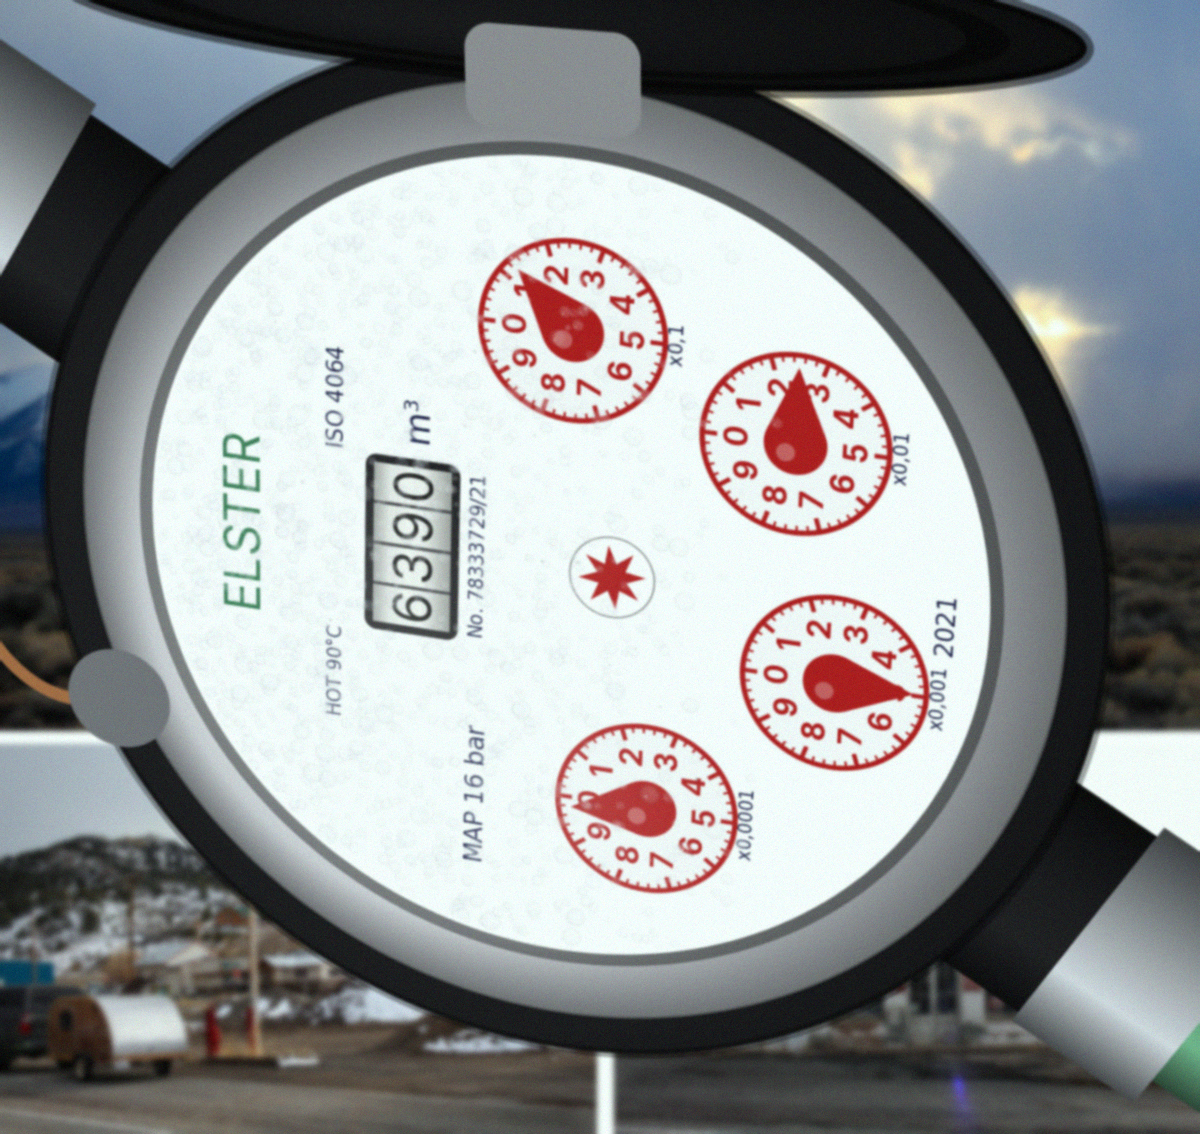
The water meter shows 6390.1249 m³
